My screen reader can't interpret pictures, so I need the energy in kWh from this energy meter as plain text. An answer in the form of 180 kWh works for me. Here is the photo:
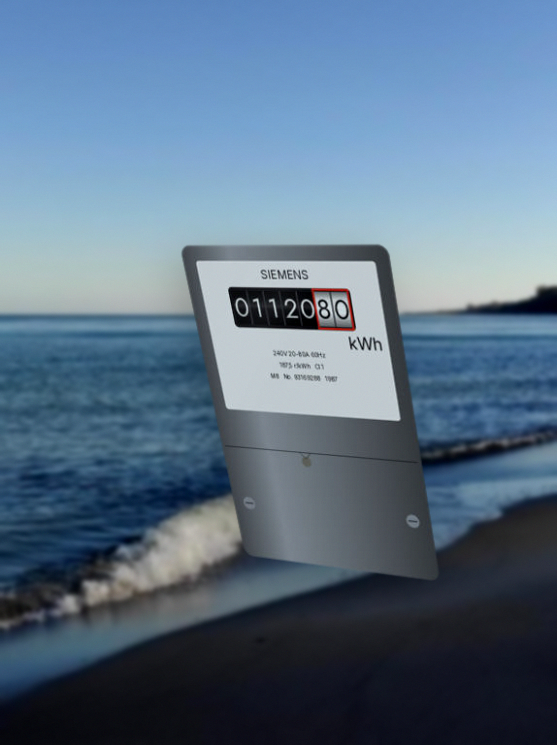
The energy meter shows 1120.80 kWh
